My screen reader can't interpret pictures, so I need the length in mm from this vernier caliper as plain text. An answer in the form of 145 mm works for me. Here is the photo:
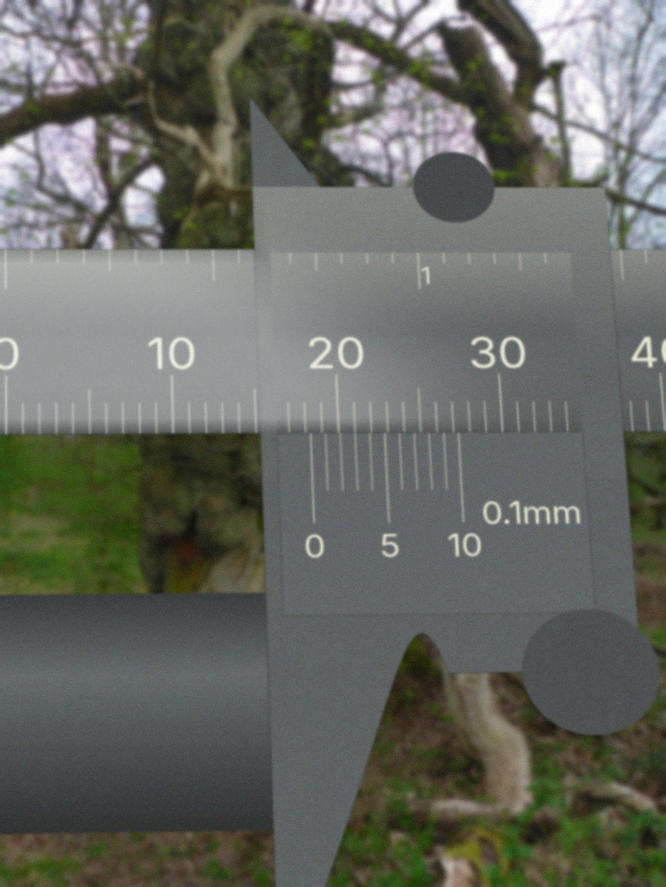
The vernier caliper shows 18.3 mm
